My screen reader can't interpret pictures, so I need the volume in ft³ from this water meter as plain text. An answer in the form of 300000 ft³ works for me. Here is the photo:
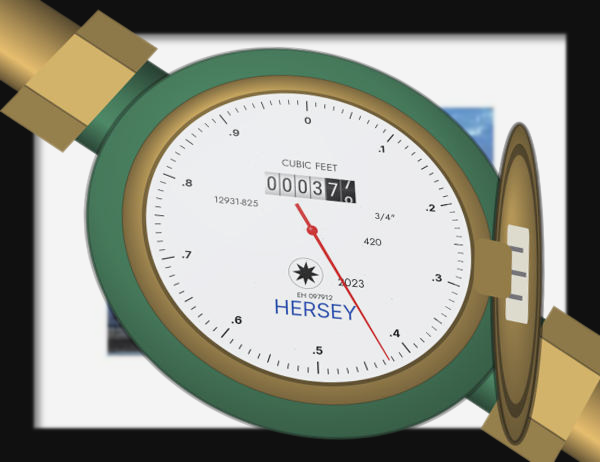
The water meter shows 377.42 ft³
